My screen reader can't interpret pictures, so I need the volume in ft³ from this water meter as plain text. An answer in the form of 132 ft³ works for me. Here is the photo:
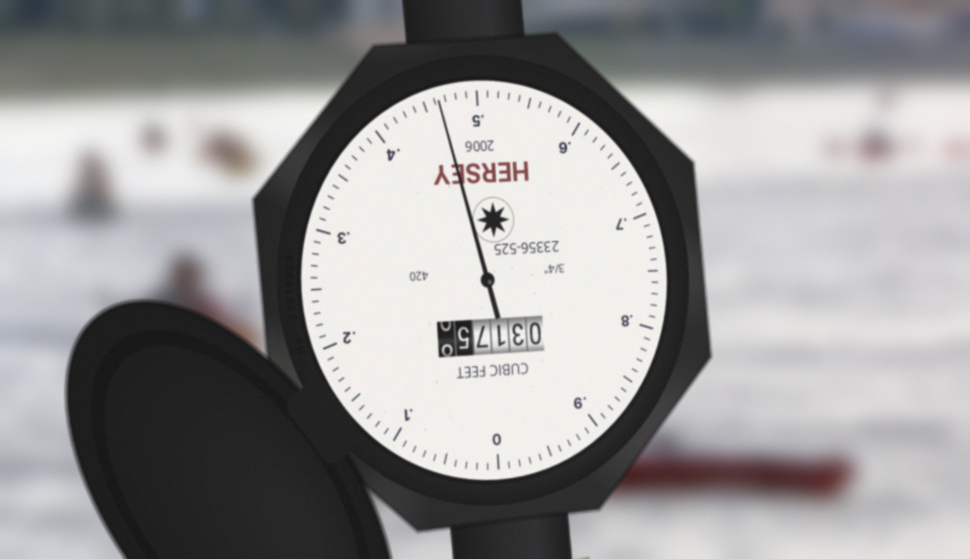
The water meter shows 31758.46 ft³
